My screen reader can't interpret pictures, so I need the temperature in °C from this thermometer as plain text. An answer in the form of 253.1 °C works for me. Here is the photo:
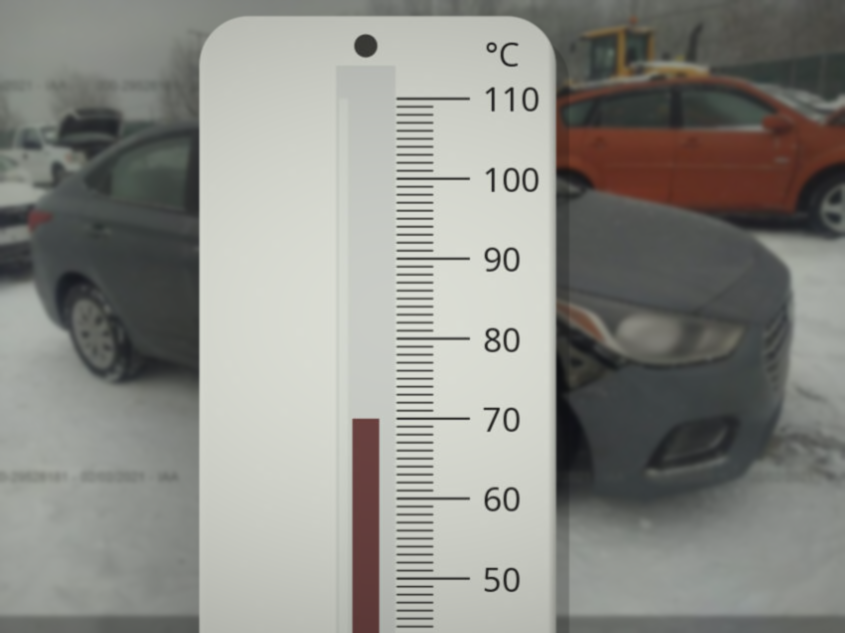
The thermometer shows 70 °C
